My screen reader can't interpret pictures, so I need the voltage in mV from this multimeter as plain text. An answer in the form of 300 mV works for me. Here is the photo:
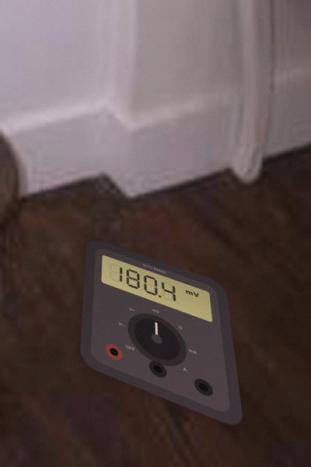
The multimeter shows 180.4 mV
